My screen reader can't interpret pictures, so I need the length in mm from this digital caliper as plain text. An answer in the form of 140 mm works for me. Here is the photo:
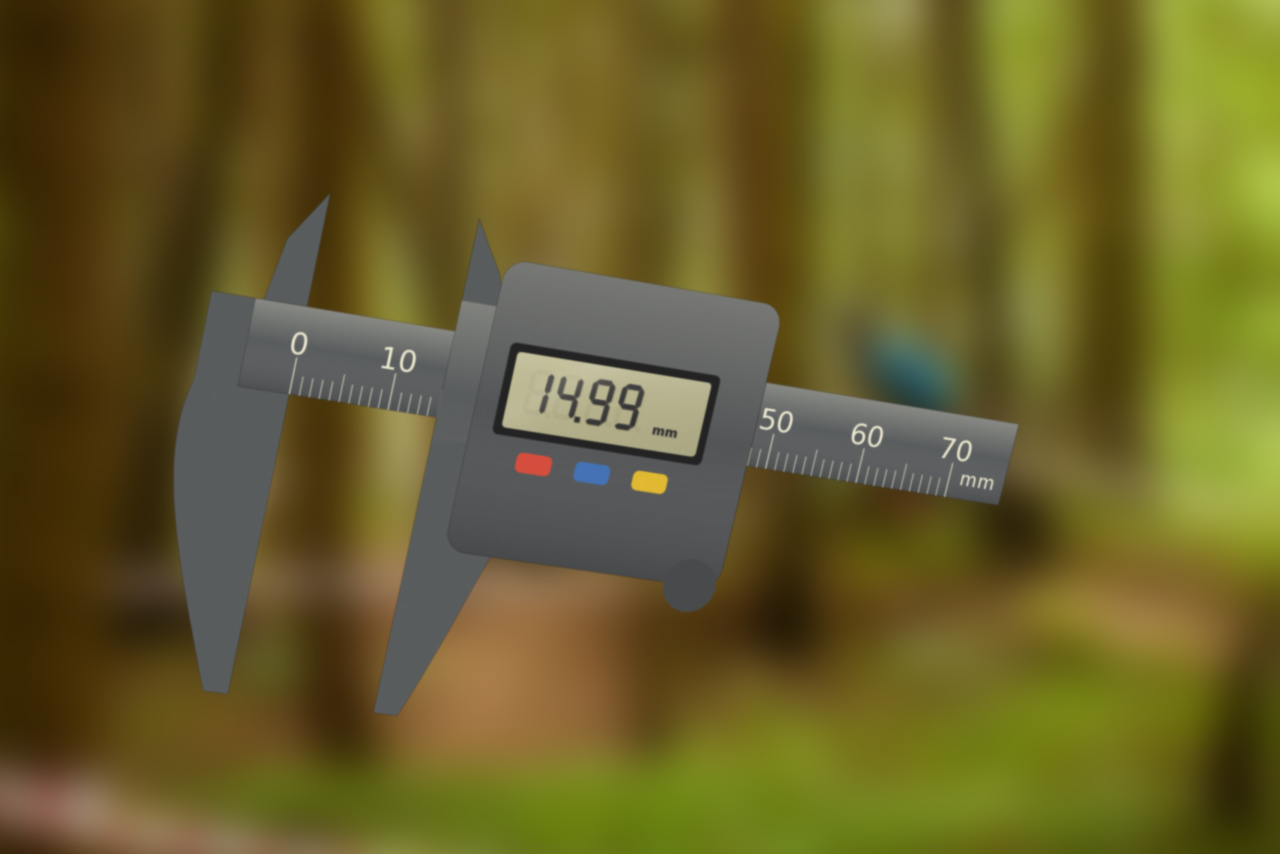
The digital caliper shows 14.99 mm
